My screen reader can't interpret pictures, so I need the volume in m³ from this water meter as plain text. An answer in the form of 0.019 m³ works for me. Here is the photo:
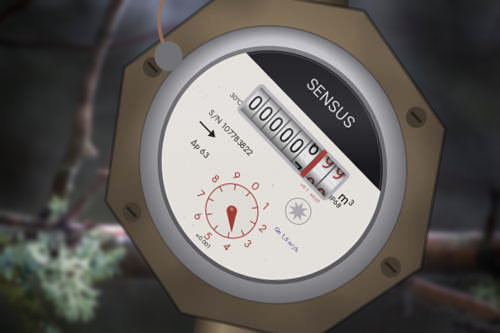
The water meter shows 6.993 m³
